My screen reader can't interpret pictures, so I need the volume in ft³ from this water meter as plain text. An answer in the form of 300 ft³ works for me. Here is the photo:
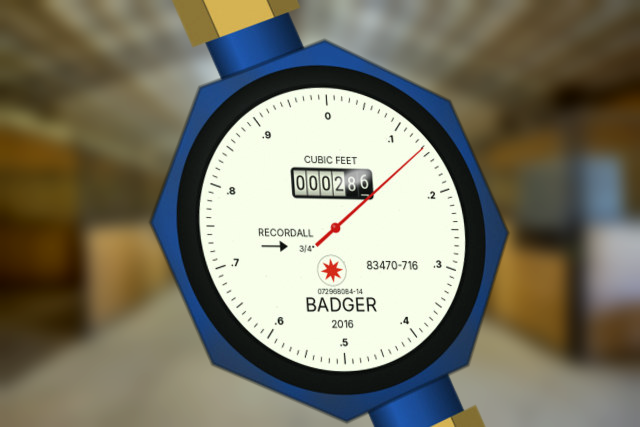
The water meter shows 286.14 ft³
